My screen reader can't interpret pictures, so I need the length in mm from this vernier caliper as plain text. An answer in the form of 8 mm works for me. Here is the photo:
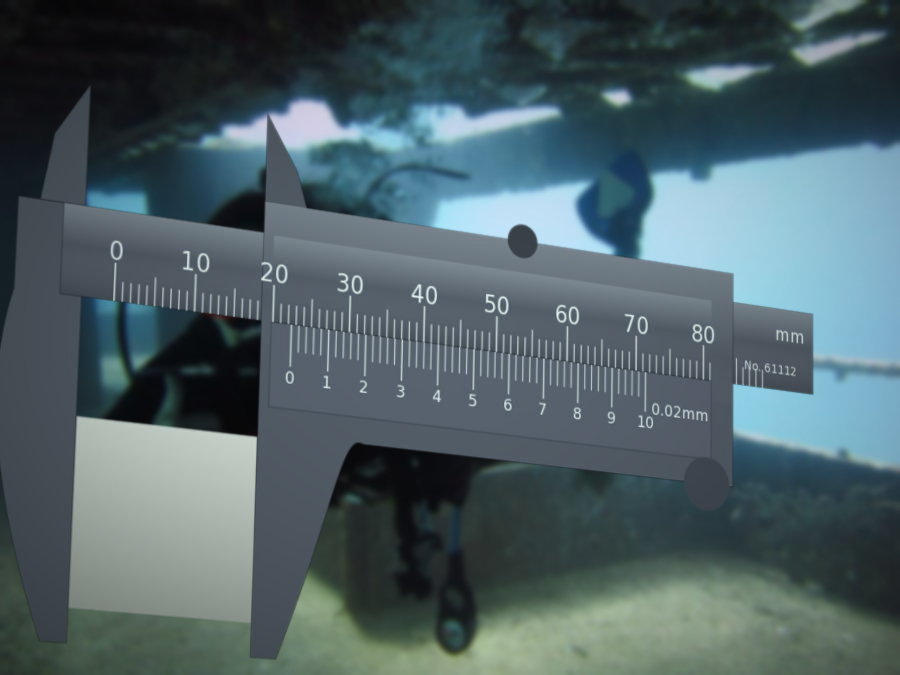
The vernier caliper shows 22.4 mm
